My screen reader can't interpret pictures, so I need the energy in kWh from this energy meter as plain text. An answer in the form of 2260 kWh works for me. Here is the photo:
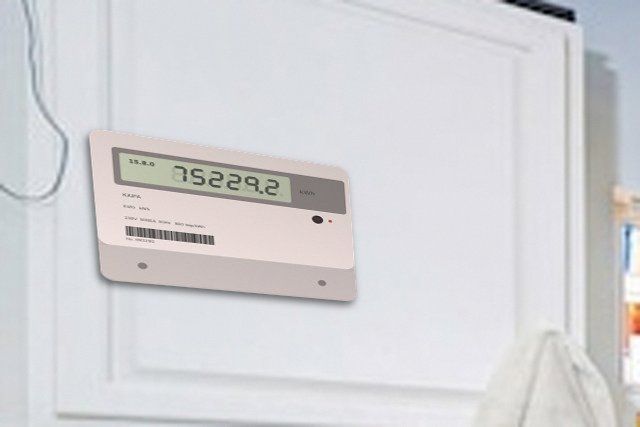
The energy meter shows 75229.2 kWh
